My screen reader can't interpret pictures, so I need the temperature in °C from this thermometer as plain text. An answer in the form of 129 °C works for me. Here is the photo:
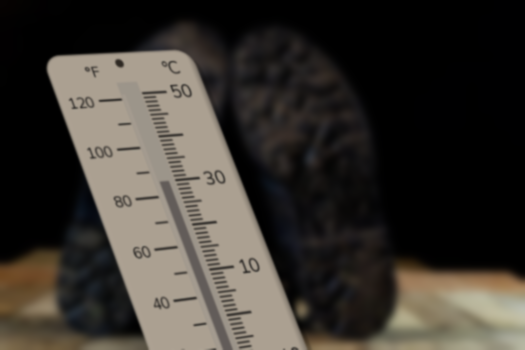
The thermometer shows 30 °C
